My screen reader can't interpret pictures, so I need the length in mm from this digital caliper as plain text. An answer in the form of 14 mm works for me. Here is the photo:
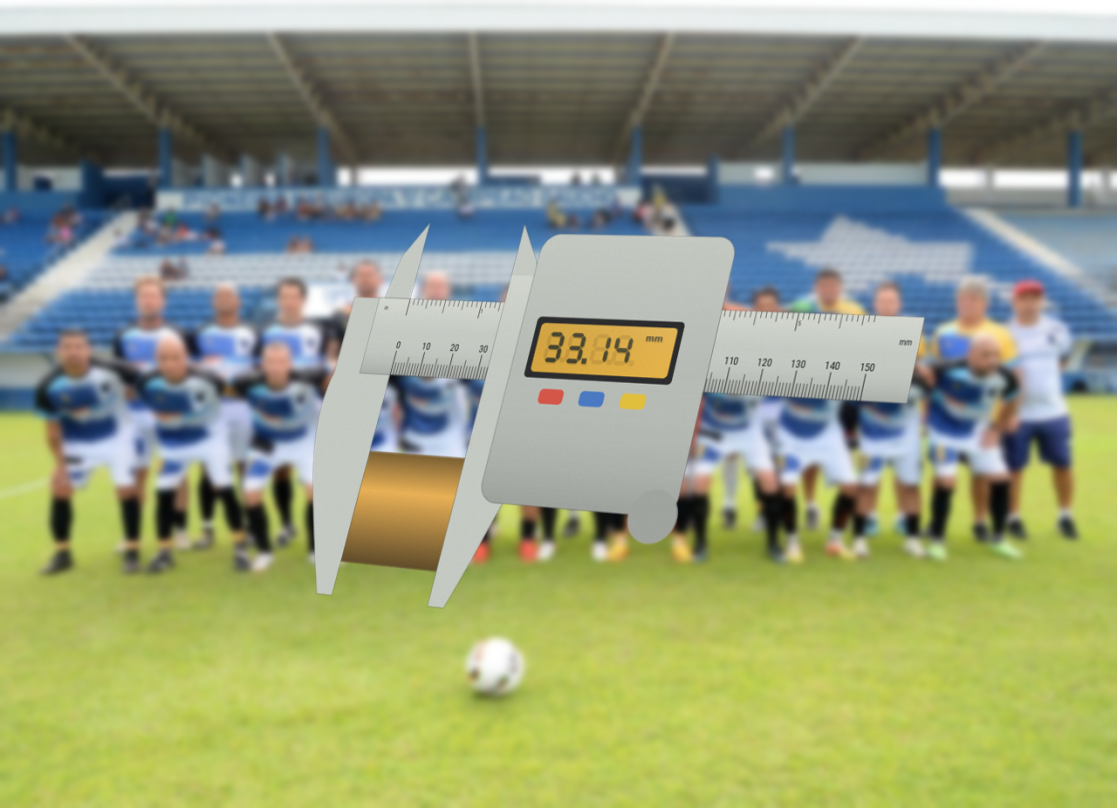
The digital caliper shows 33.14 mm
